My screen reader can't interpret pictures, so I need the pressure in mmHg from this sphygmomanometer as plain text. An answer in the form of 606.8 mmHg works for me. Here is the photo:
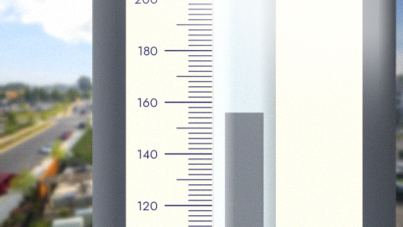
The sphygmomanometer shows 156 mmHg
